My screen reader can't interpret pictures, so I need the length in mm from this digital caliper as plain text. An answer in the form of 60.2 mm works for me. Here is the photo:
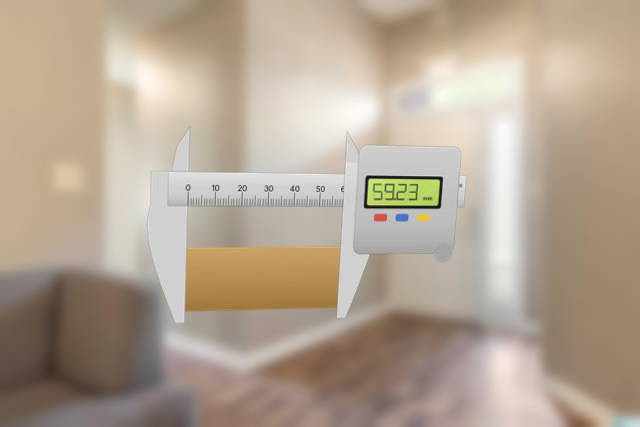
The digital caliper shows 59.23 mm
